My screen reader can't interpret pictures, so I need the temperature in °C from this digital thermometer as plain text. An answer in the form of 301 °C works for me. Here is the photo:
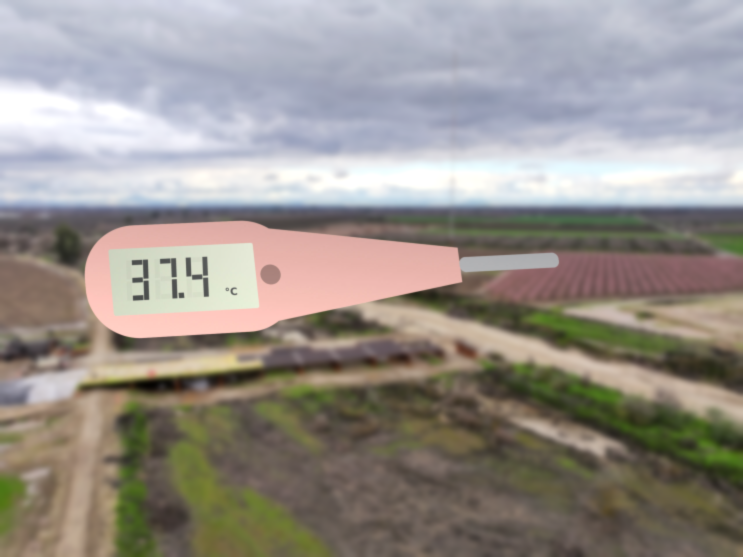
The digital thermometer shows 37.4 °C
